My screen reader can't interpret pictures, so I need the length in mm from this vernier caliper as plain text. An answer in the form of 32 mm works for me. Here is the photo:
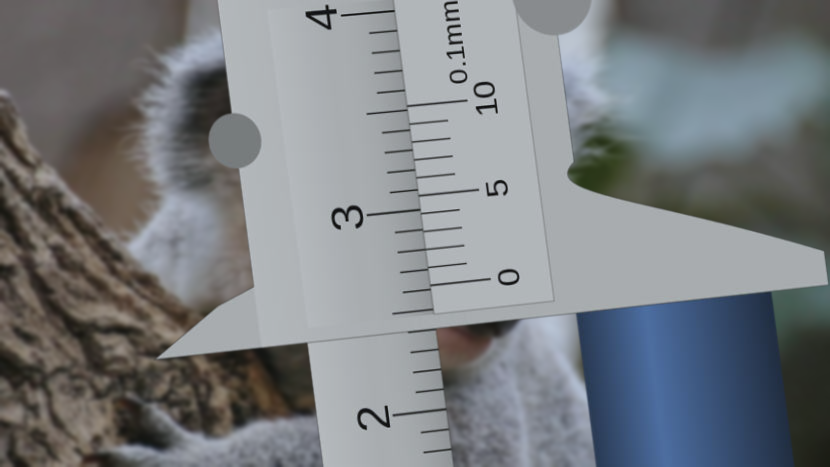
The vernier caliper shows 26.2 mm
